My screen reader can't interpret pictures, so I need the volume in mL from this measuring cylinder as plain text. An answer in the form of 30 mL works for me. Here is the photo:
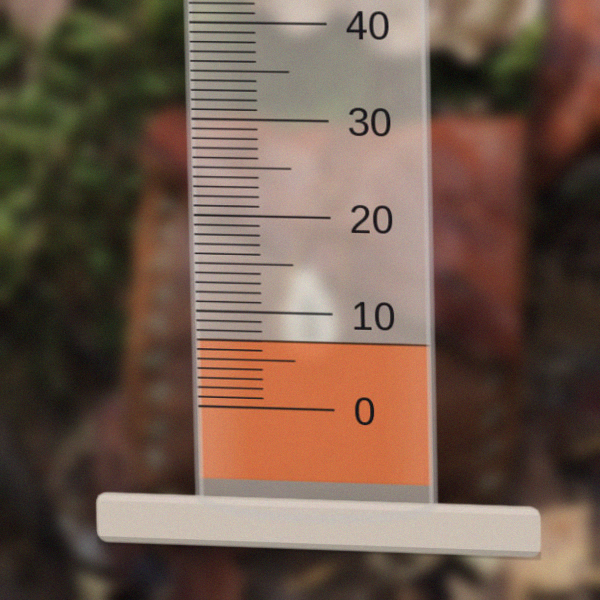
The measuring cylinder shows 7 mL
